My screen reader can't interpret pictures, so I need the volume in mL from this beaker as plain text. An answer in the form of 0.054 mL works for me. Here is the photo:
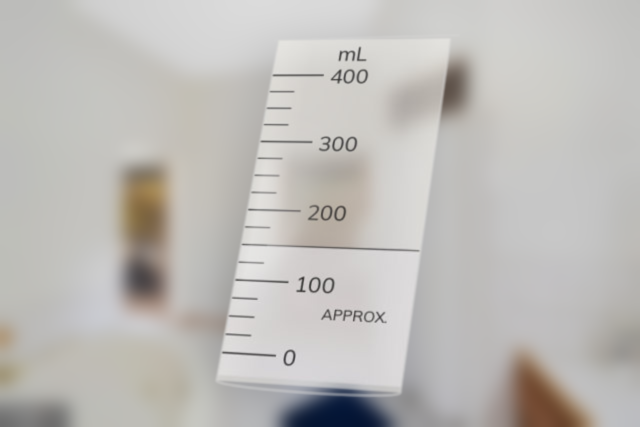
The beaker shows 150 mL
